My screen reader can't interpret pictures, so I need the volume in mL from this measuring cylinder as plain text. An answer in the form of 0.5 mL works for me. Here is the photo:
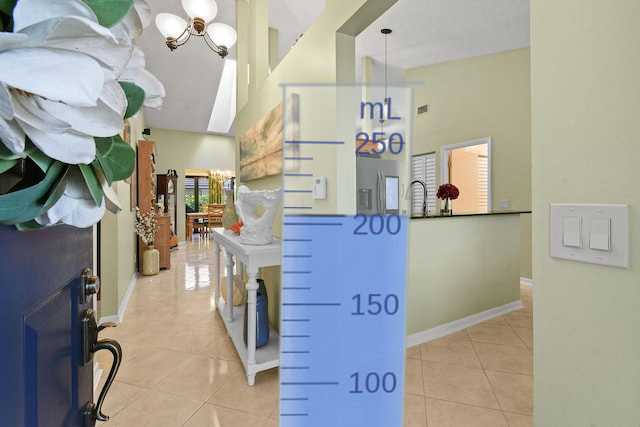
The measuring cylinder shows 205 mL
